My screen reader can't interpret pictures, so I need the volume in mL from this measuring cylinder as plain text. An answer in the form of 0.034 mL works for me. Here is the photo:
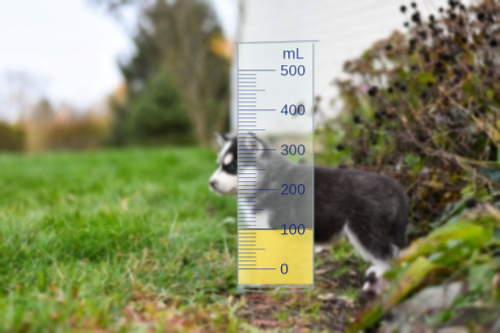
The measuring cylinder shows 100 mL
